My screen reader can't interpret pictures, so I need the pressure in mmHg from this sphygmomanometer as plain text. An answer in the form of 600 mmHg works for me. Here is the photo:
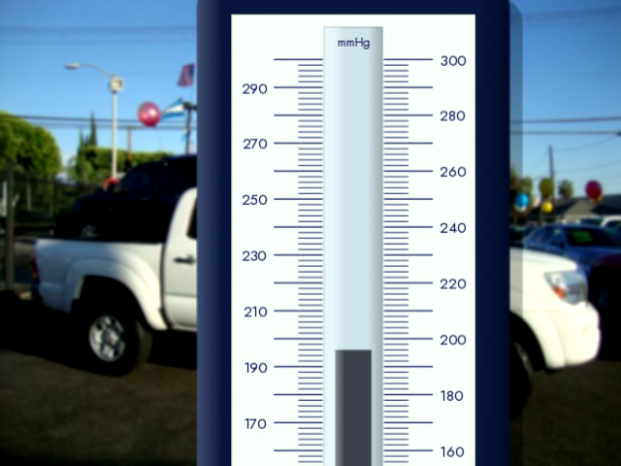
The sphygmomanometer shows 196 mmHg
